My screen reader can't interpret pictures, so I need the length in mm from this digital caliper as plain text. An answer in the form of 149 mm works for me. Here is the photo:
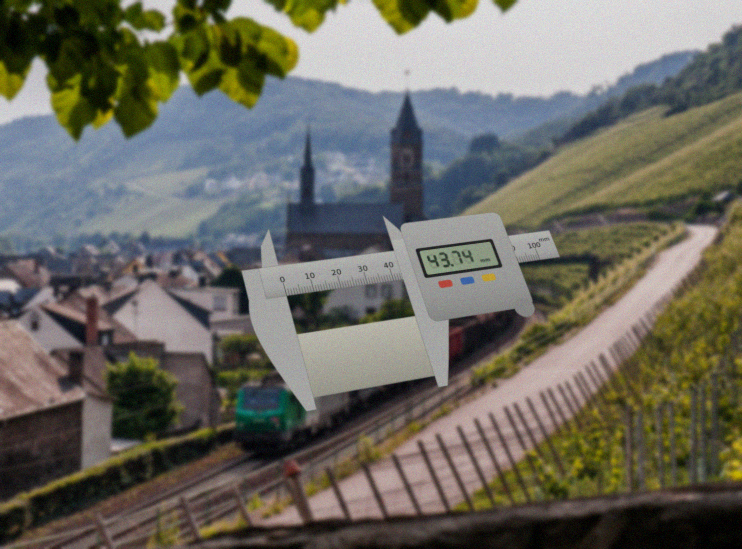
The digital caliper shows 43.74 mm
